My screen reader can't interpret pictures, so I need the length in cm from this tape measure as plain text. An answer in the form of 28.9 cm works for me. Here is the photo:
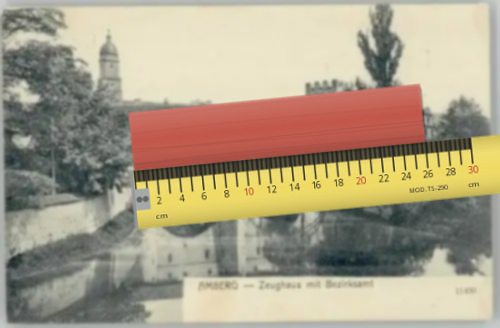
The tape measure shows 26 cm
